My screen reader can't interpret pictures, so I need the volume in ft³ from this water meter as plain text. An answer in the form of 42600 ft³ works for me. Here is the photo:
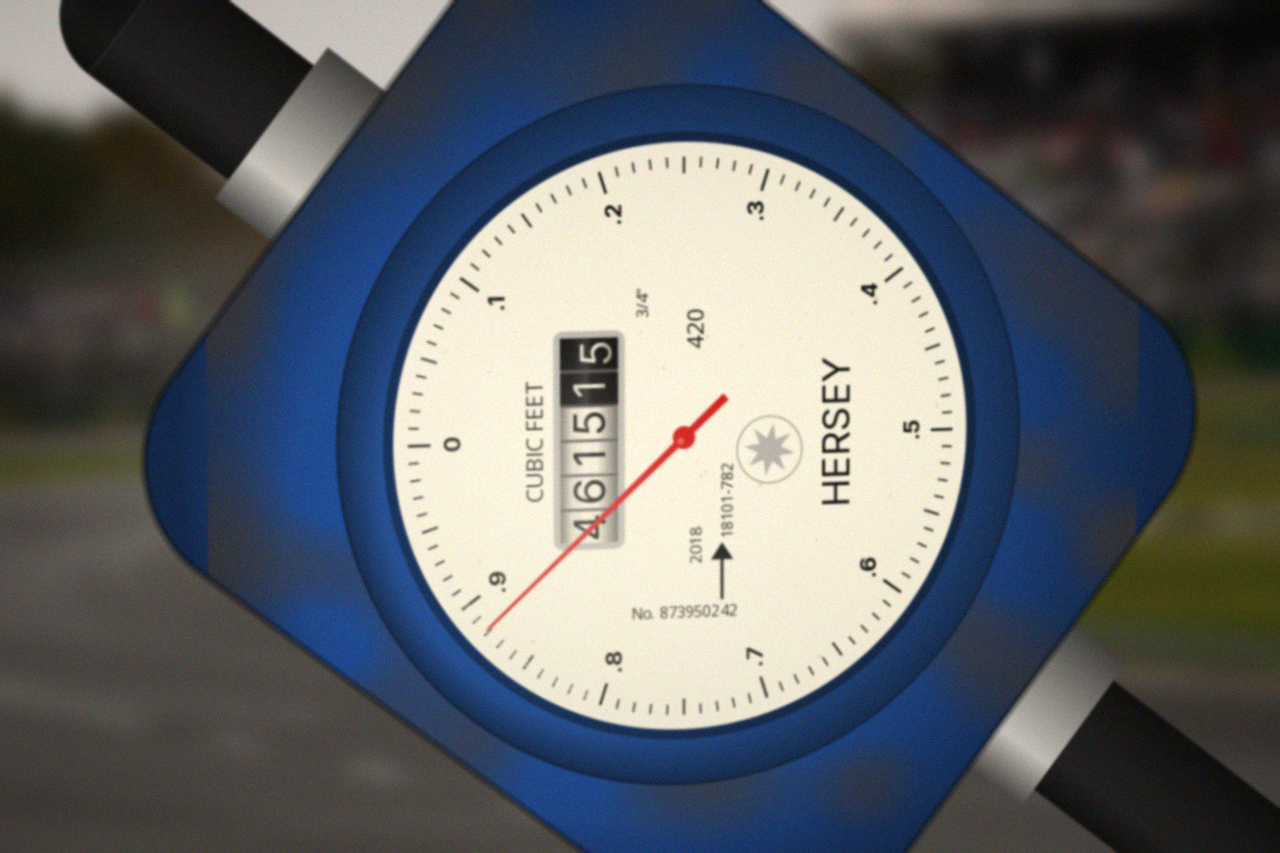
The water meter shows 461514.88 ft³
